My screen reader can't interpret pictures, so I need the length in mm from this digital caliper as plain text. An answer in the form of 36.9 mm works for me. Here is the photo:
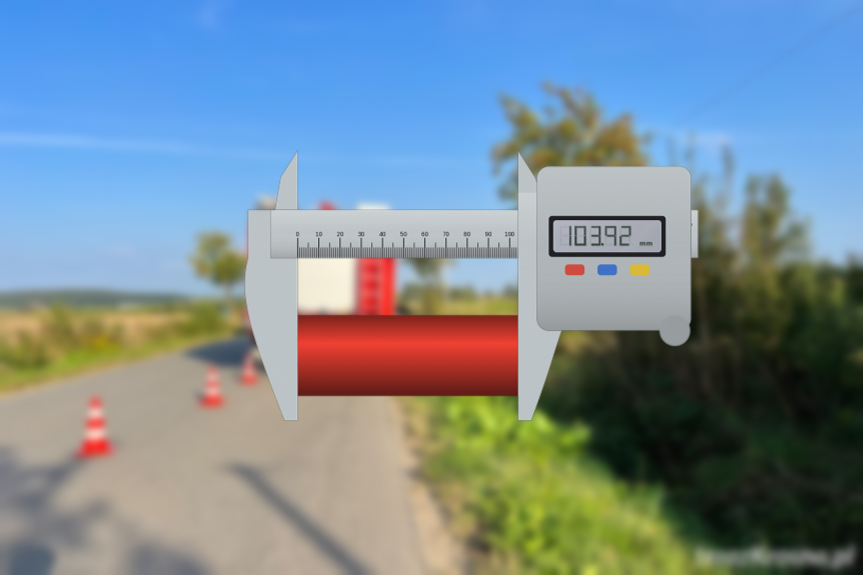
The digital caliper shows 103.92 mm
